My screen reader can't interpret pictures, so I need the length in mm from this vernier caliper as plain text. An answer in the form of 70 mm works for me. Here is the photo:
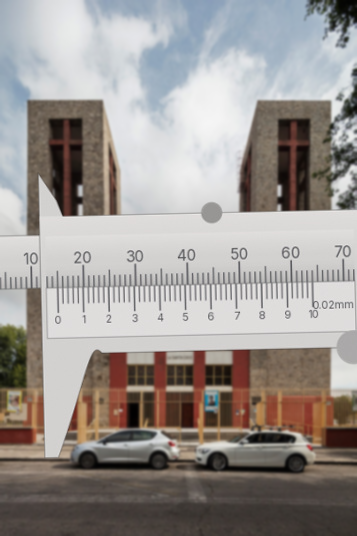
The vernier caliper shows 15.0 mm
